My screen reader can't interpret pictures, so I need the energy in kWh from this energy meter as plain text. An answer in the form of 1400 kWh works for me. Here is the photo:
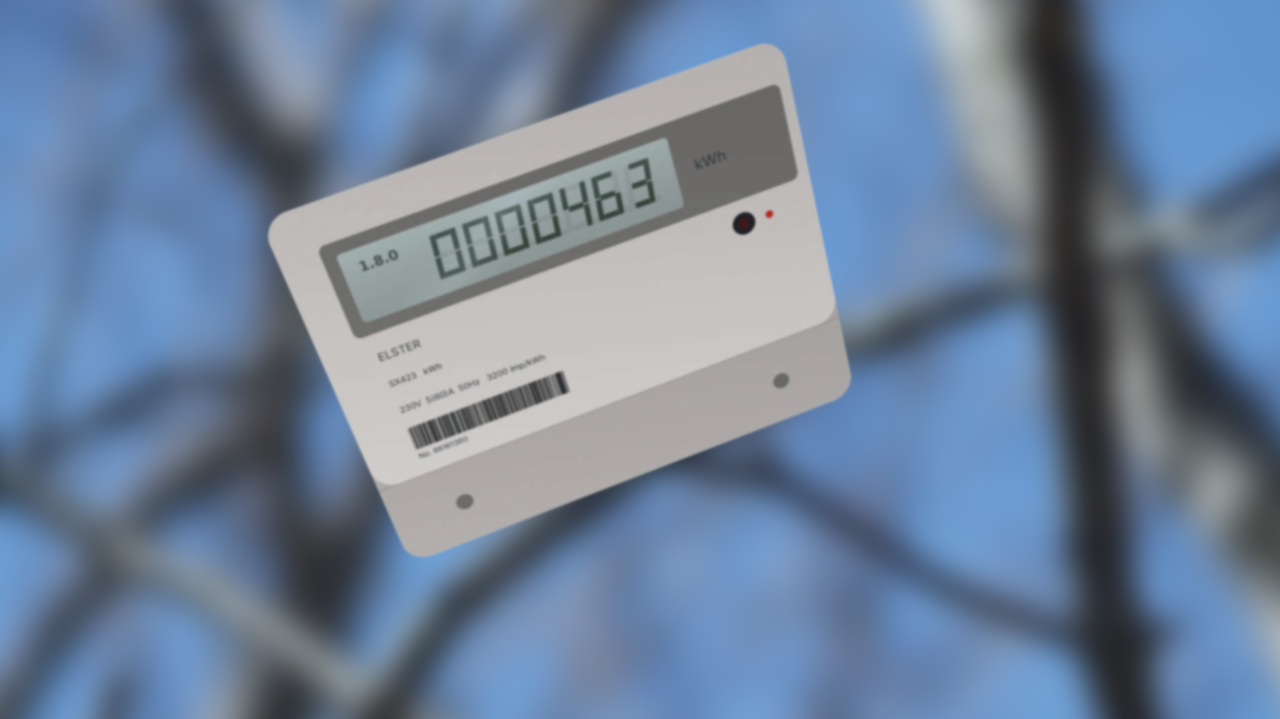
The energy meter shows 463 kWh
